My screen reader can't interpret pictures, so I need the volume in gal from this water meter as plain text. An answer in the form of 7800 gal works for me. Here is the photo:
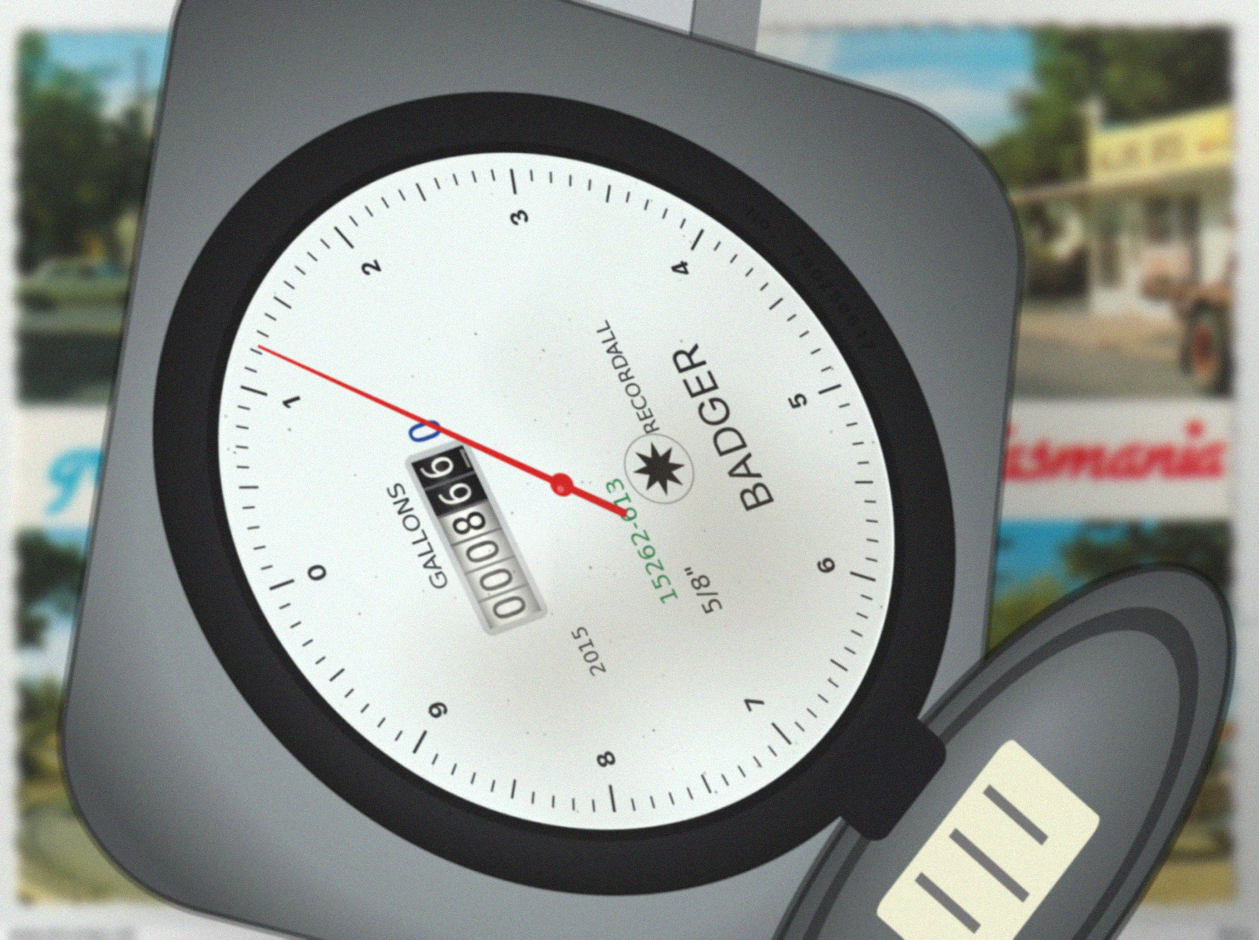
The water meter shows 8661.2 gal
